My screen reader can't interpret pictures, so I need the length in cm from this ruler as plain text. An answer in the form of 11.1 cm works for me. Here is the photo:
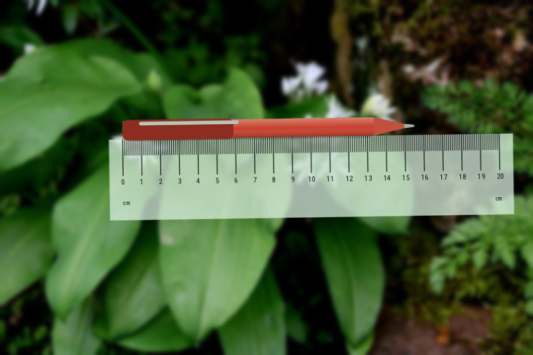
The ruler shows 15.5 cm
